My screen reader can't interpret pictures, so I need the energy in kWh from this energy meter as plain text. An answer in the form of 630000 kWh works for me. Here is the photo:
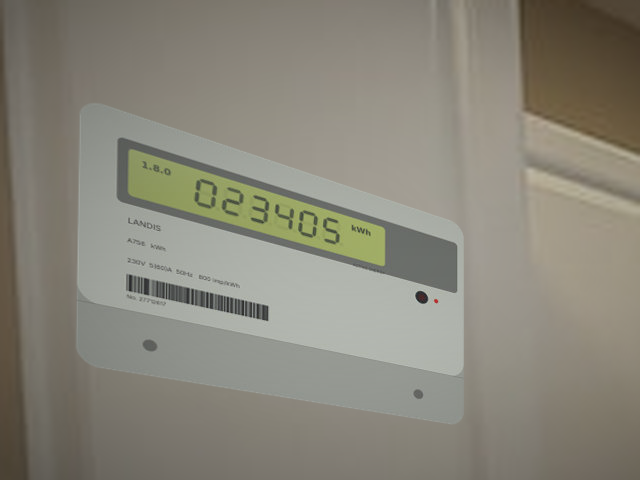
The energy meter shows 23405 kWh
